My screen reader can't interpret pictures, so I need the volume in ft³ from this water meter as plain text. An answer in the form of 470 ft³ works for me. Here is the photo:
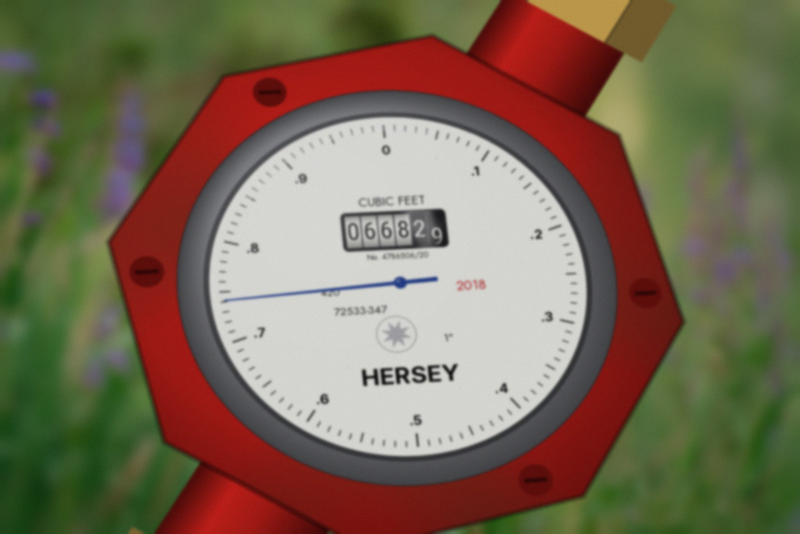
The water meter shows 66828.74 ft³
